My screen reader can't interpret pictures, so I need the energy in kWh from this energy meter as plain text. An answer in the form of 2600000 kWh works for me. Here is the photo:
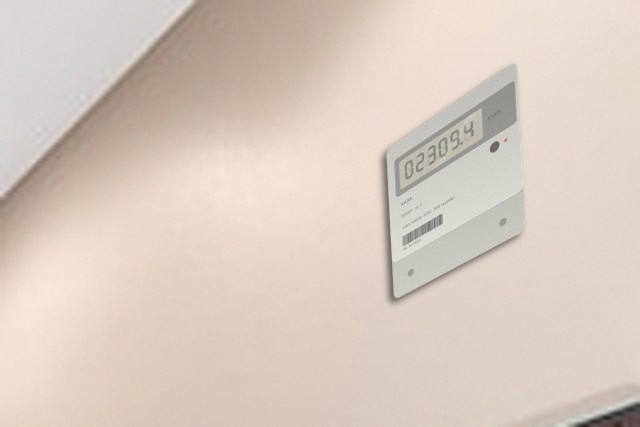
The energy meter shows 2309.4 kWh
